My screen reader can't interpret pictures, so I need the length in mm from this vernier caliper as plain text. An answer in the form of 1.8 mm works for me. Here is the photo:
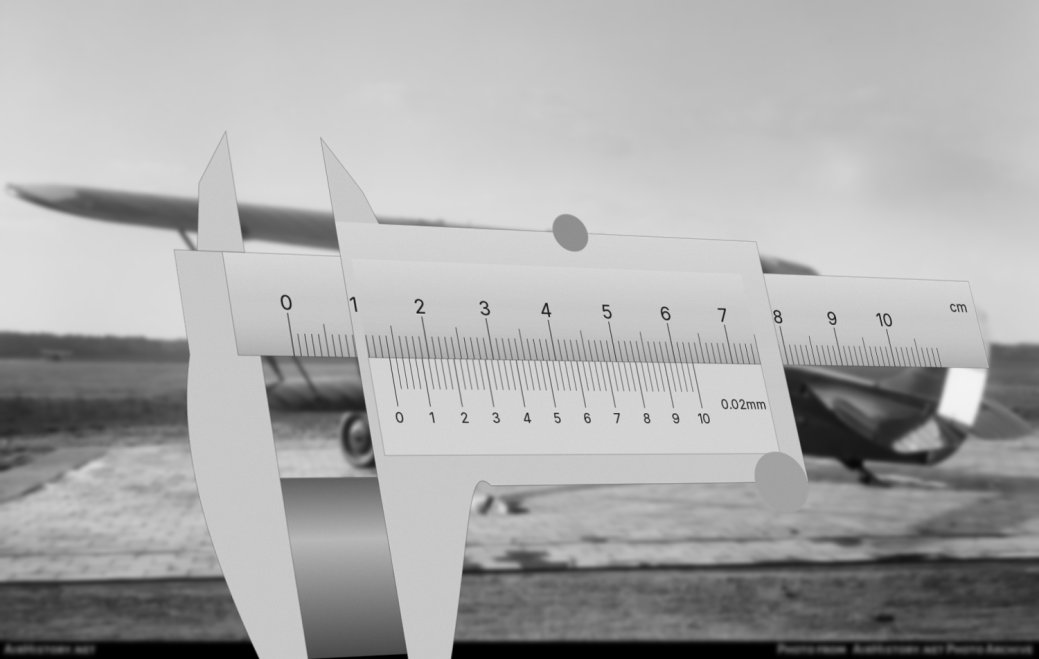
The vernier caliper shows 14.0 mm
